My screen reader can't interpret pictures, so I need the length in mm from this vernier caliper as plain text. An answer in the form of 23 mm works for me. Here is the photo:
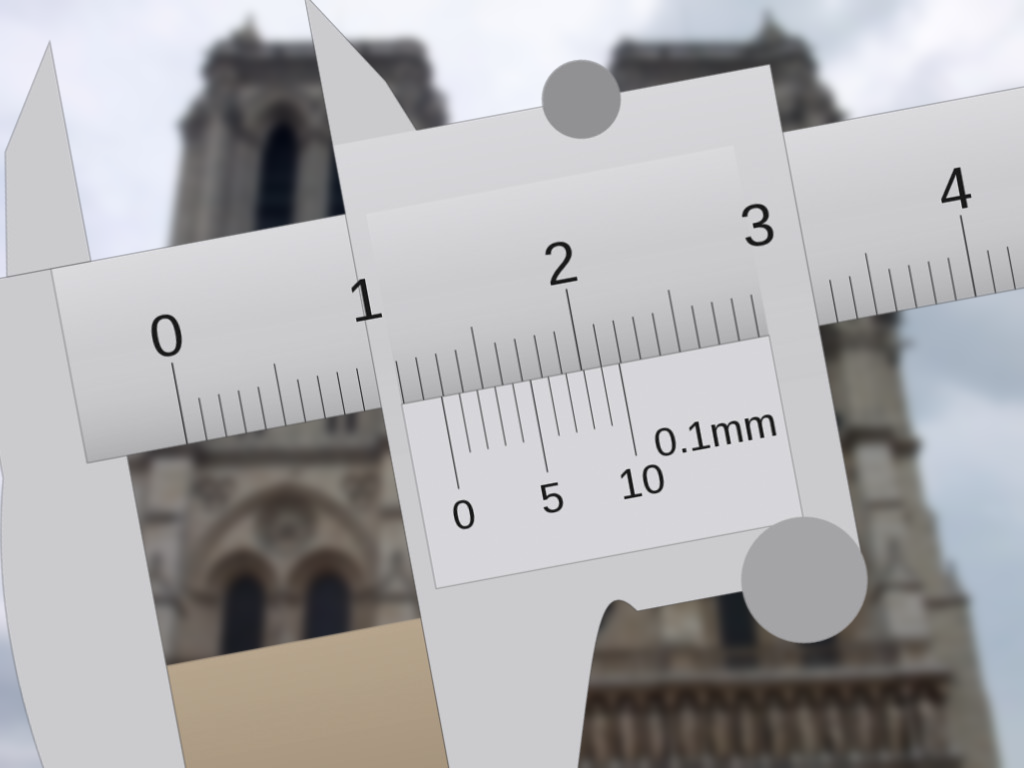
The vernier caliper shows 12.9 mm
